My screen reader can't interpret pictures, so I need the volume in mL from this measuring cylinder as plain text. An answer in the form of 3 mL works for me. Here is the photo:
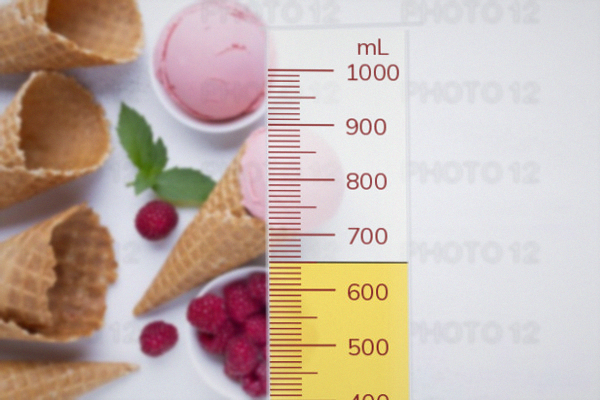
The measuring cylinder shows 650 mL
